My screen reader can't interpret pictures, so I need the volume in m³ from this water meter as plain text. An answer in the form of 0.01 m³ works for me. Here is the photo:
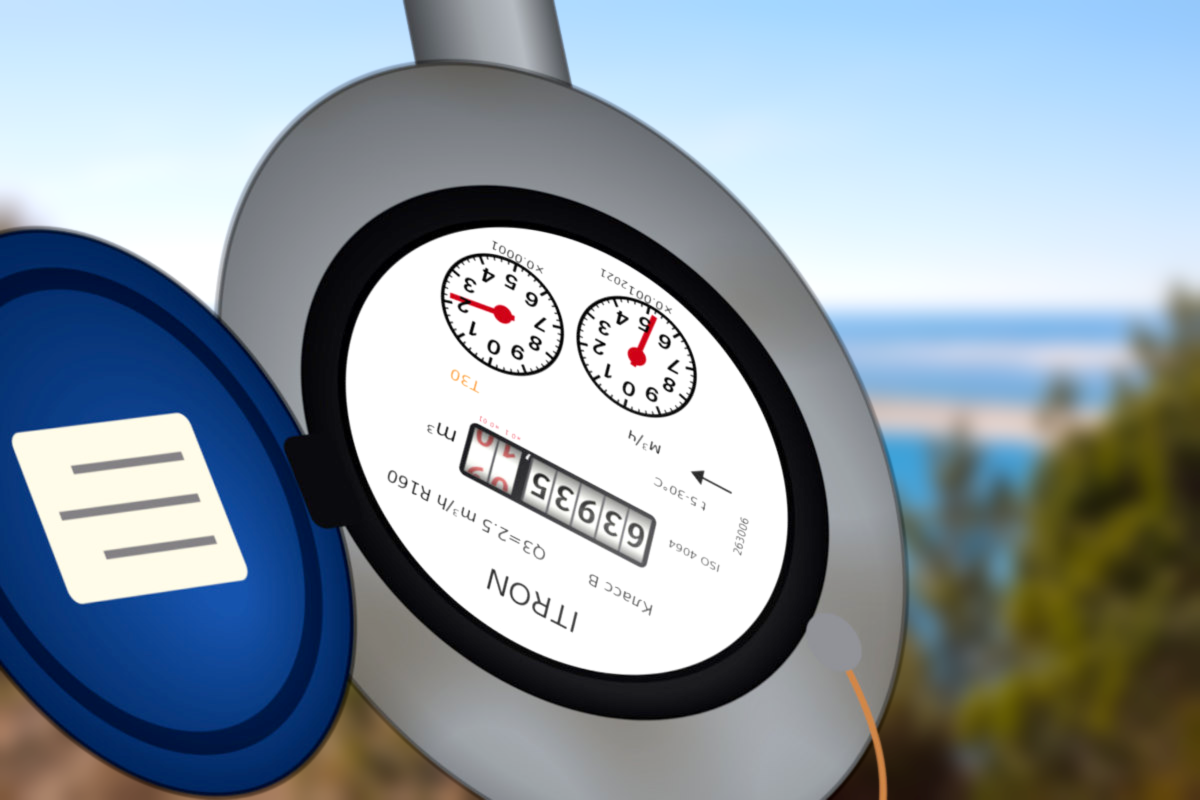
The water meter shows 63935.0952 m³
